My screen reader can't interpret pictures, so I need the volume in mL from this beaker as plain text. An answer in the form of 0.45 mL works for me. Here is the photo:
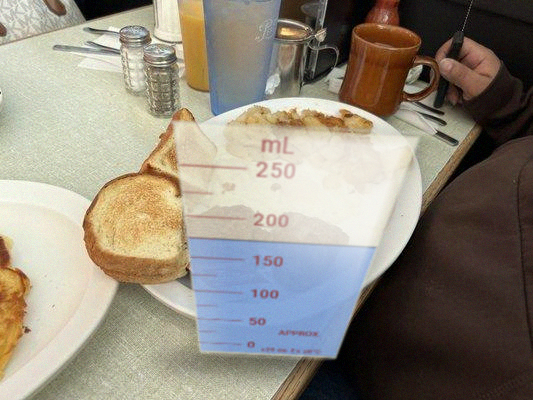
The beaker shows 175 mL
